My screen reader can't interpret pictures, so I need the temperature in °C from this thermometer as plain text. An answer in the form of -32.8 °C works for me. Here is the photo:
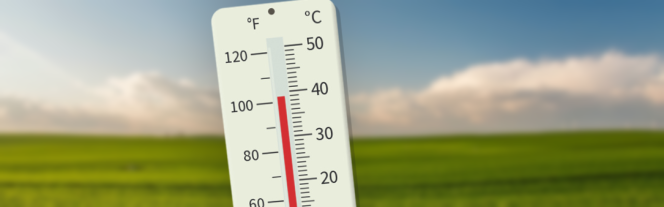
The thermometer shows 39 °C
